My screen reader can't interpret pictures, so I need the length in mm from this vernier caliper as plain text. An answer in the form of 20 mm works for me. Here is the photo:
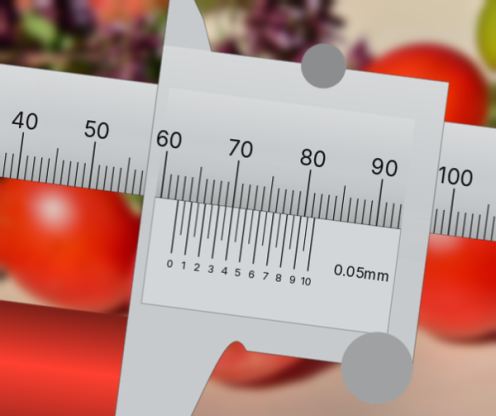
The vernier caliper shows 62.4 mm
